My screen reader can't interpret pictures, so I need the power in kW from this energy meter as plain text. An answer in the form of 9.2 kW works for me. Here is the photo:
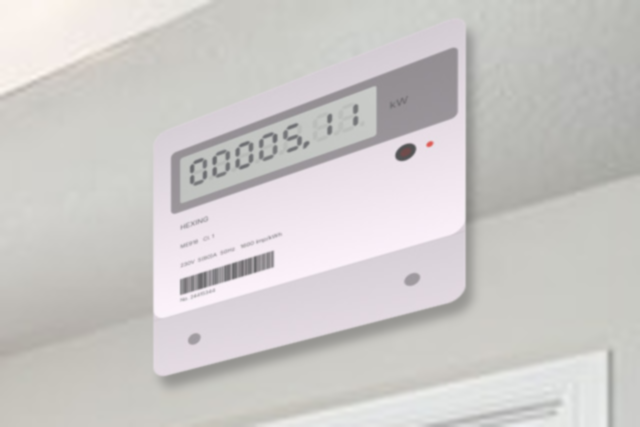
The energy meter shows 5.11 kW
